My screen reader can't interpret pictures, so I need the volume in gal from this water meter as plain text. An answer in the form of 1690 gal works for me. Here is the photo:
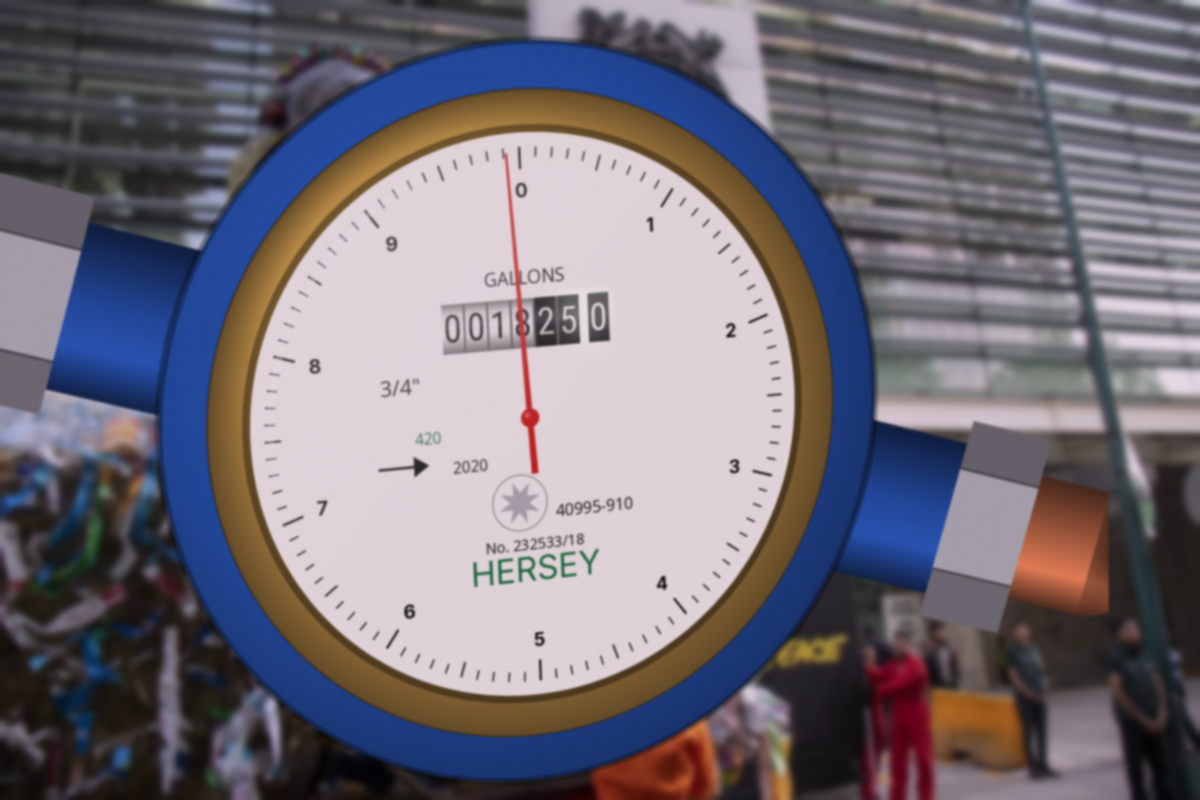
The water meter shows 18249.9 gal
